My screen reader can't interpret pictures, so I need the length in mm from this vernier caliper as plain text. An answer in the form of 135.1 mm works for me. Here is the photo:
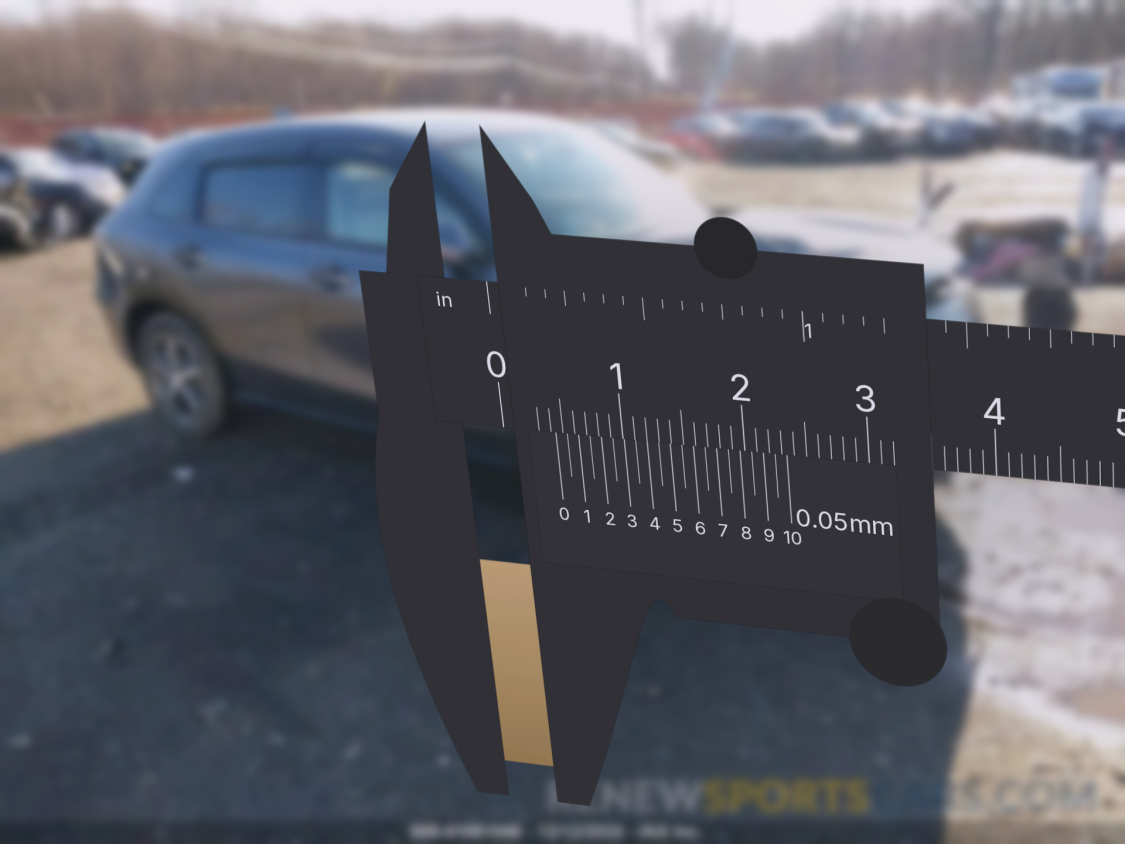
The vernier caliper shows 4.4 mm
